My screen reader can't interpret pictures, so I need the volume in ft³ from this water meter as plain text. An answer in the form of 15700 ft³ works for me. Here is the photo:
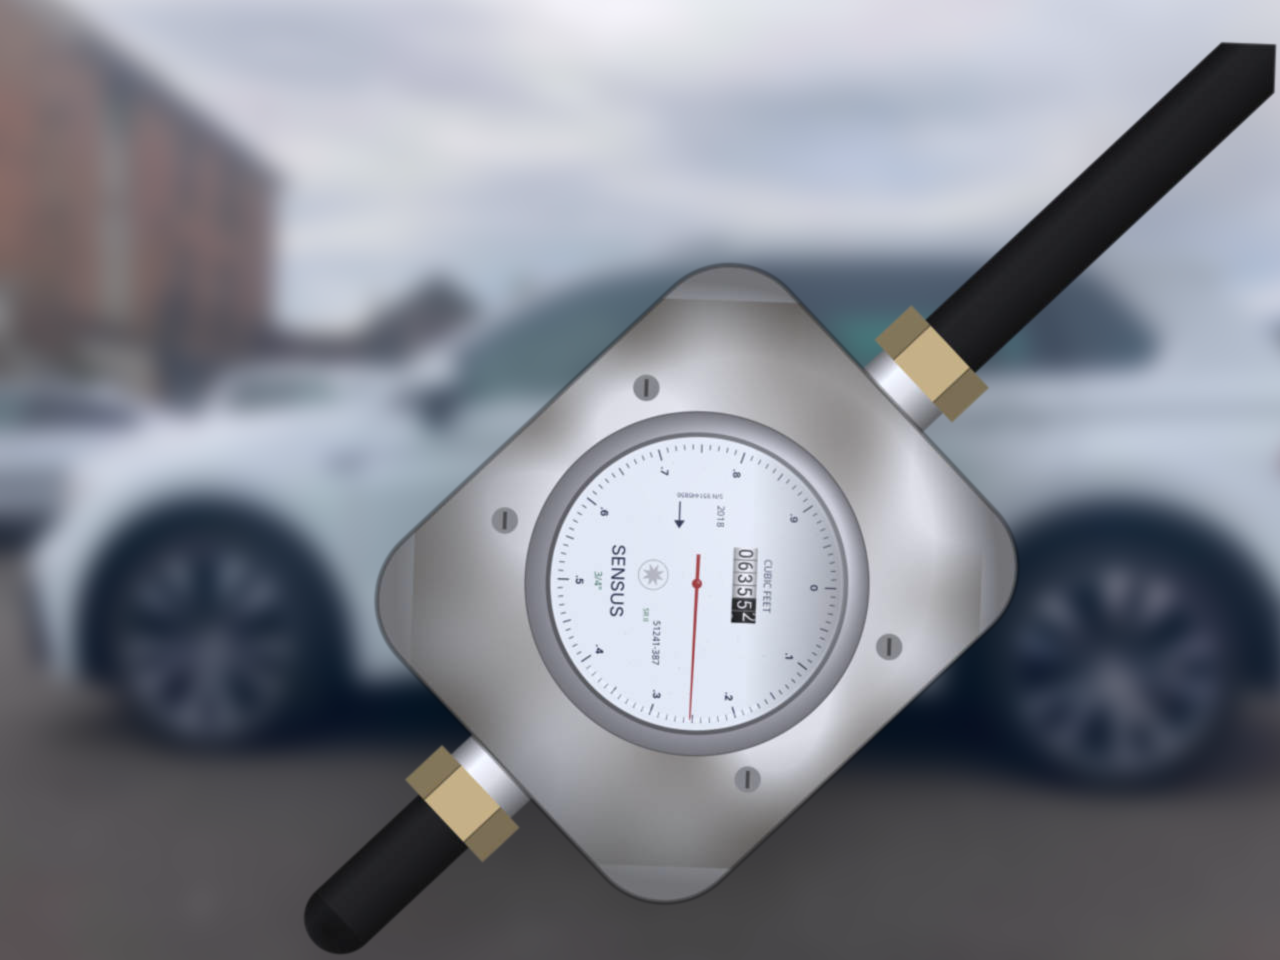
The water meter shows 63552.25 ft³
